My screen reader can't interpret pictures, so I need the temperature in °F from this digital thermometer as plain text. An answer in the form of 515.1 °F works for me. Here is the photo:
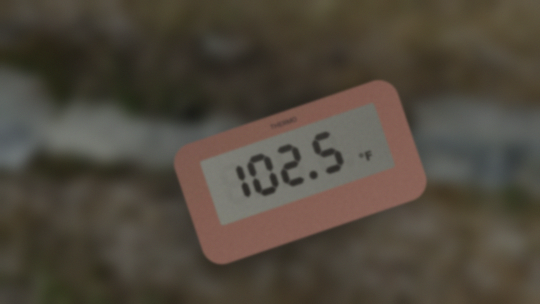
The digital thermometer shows 102.5 °F
